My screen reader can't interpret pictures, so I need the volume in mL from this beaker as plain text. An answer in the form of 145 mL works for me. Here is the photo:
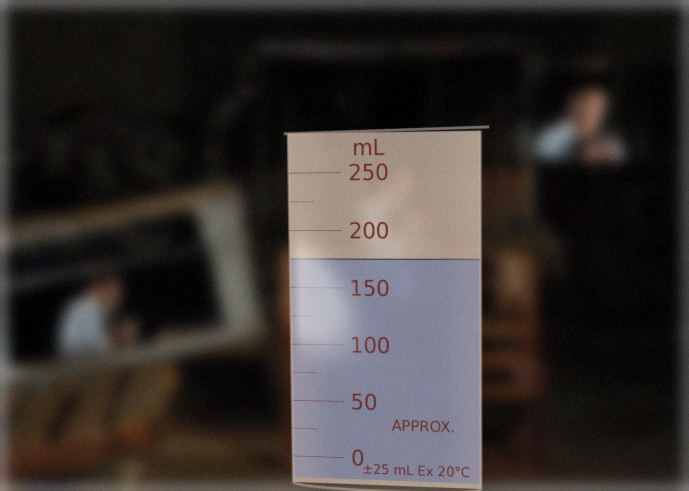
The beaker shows 175 mL
